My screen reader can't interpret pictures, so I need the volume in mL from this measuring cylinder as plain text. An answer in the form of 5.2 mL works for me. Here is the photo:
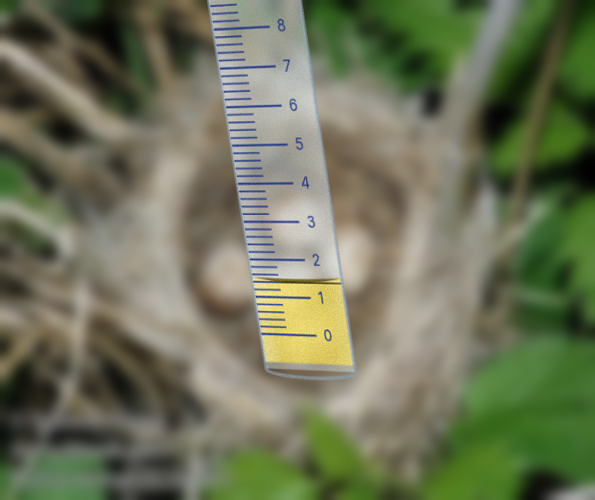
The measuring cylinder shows 1.4 mL
